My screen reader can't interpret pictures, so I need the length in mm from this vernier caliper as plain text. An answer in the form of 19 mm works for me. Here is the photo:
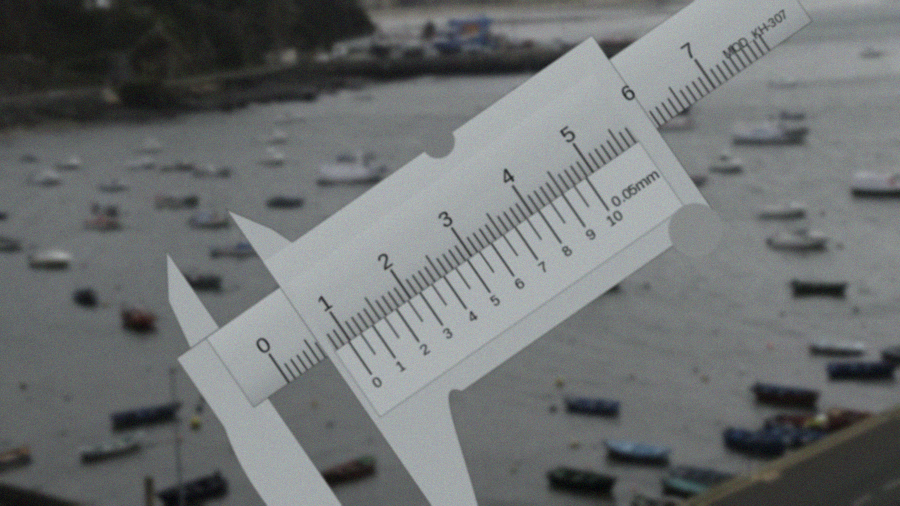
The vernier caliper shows 9.8 mm
